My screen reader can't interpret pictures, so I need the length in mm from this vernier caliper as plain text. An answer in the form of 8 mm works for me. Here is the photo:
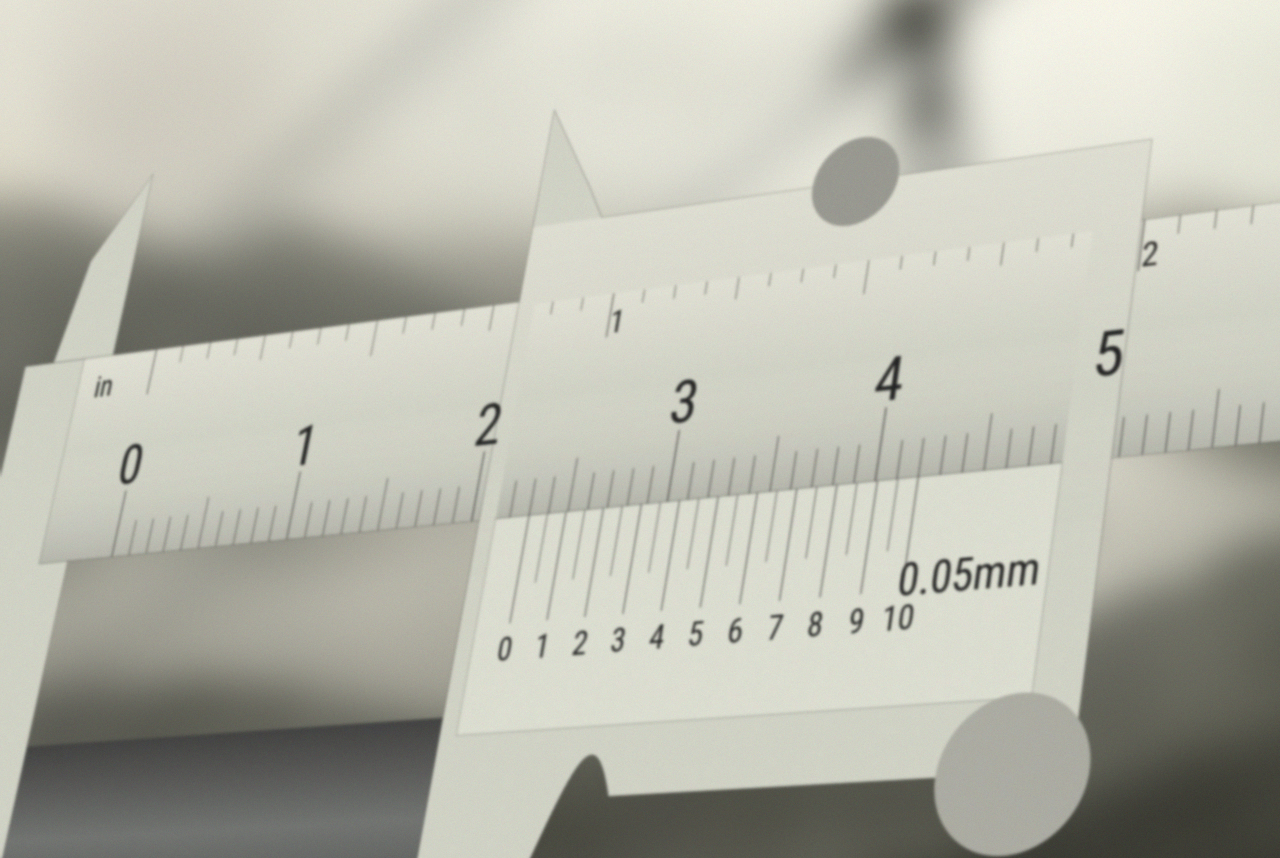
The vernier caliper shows 23.0 mm
